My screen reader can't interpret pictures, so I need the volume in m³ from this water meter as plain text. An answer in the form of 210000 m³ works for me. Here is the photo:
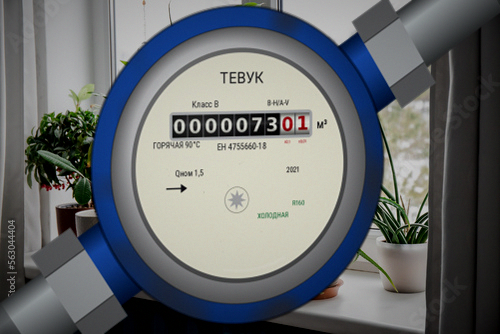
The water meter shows 73.01 m³
